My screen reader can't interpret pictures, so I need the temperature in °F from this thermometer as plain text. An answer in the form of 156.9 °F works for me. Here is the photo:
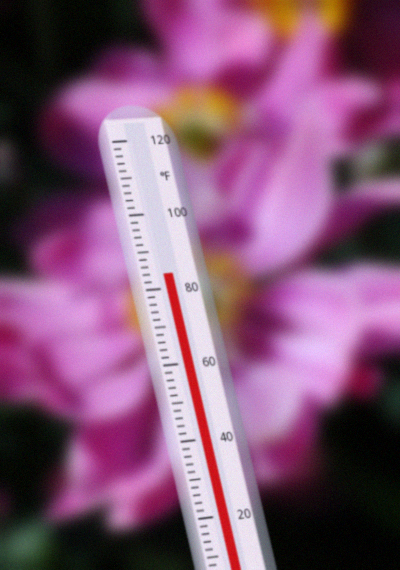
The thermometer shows 84 °F
